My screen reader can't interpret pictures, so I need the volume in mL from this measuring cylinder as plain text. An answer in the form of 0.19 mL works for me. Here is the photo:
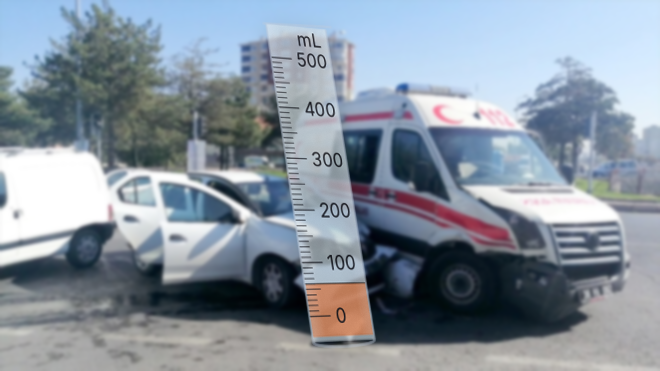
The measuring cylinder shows 60 mL
